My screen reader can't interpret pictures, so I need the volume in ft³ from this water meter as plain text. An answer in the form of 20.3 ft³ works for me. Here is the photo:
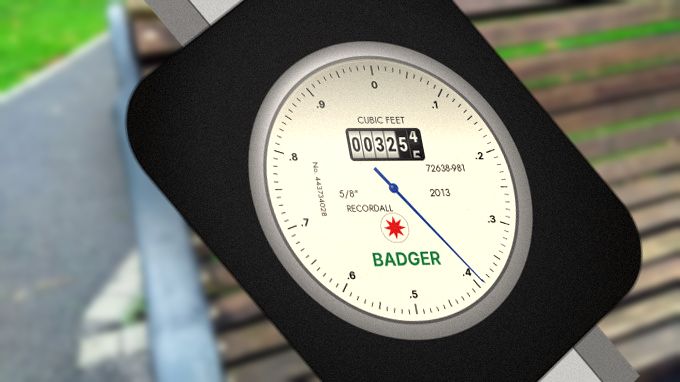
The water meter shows 3254.39 ft³
